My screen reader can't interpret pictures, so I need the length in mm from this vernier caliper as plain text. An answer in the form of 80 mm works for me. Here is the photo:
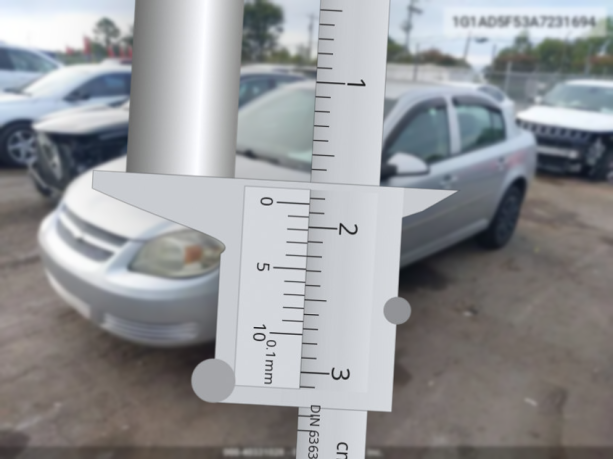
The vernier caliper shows 18.4 mm
